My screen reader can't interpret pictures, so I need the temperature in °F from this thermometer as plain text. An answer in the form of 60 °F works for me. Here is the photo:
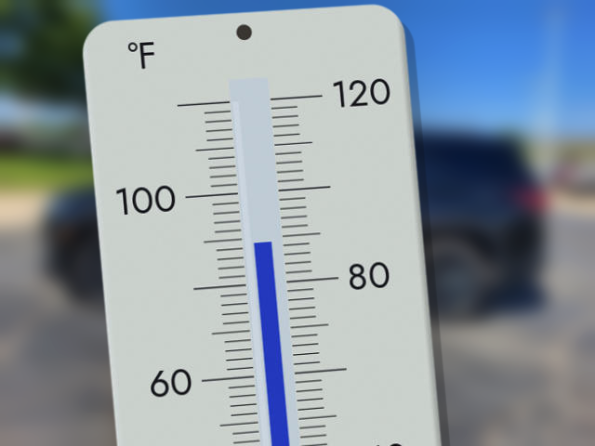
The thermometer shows 89 °F
